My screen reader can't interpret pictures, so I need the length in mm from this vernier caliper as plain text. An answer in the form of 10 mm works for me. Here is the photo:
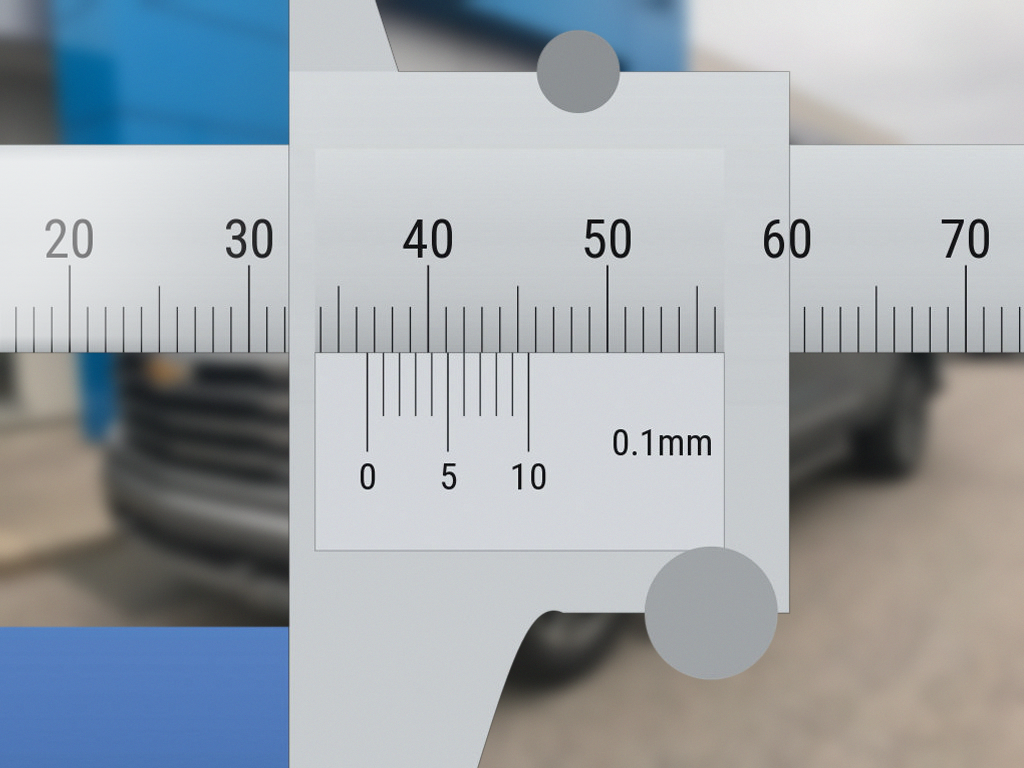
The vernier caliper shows 36.6 mm
